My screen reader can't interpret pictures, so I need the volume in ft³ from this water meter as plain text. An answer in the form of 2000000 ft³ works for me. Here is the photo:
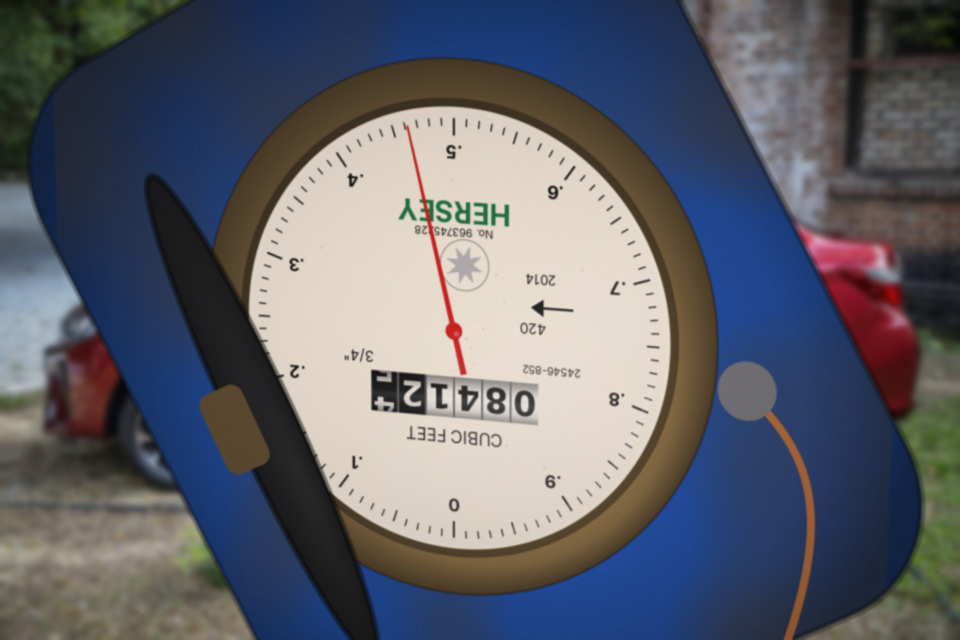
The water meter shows 84124.46 ft³
